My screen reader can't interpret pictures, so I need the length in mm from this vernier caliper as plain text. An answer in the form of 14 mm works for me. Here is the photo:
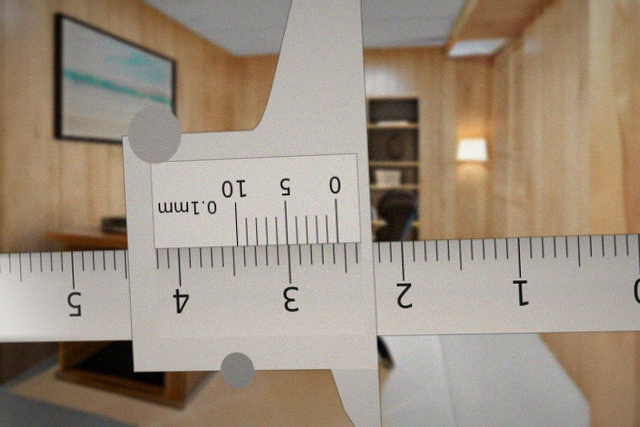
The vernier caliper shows 25.6 mm
